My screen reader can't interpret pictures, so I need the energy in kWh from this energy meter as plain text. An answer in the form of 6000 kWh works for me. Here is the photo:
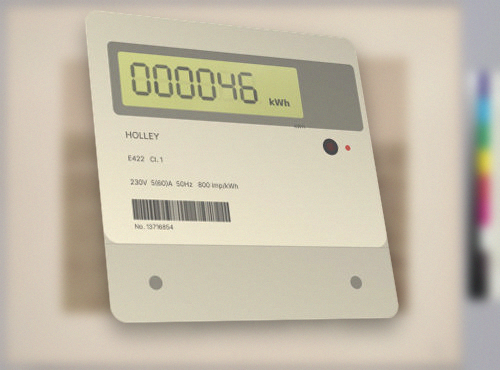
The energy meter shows 46 kWh
